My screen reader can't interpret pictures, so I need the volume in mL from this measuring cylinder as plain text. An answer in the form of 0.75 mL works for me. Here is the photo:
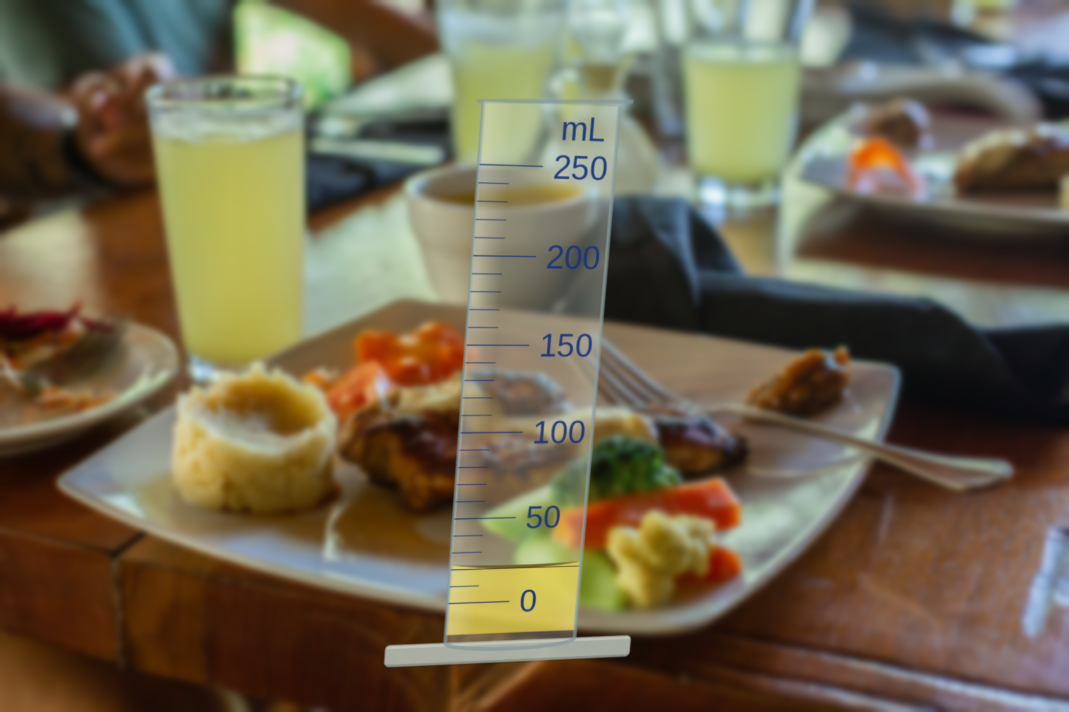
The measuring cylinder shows 20 mL
